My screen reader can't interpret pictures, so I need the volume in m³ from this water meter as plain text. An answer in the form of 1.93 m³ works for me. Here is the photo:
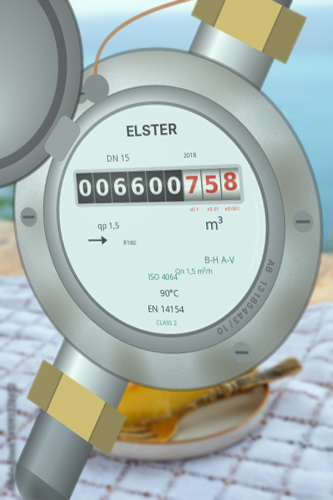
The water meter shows 6600.758 m³
